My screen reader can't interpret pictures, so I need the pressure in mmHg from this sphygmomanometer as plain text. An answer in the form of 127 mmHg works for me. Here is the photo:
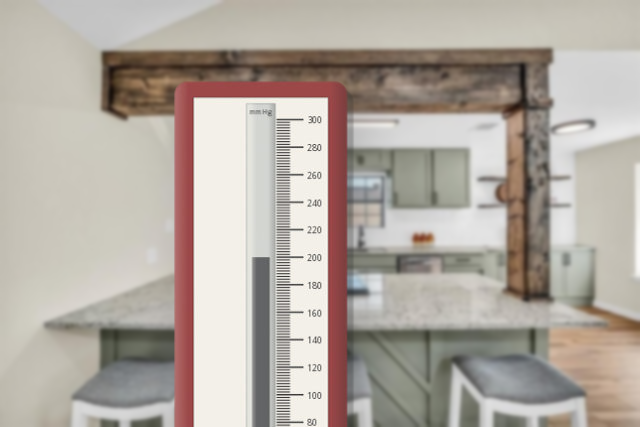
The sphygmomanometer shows 200 mmHg
